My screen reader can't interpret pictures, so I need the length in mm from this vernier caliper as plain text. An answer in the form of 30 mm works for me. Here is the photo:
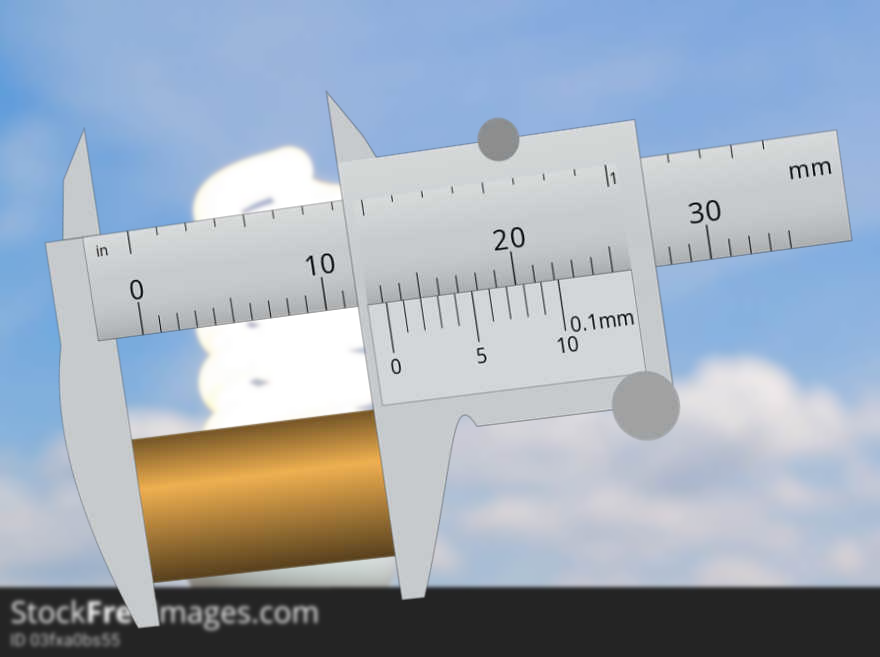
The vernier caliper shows 13.2 mm
